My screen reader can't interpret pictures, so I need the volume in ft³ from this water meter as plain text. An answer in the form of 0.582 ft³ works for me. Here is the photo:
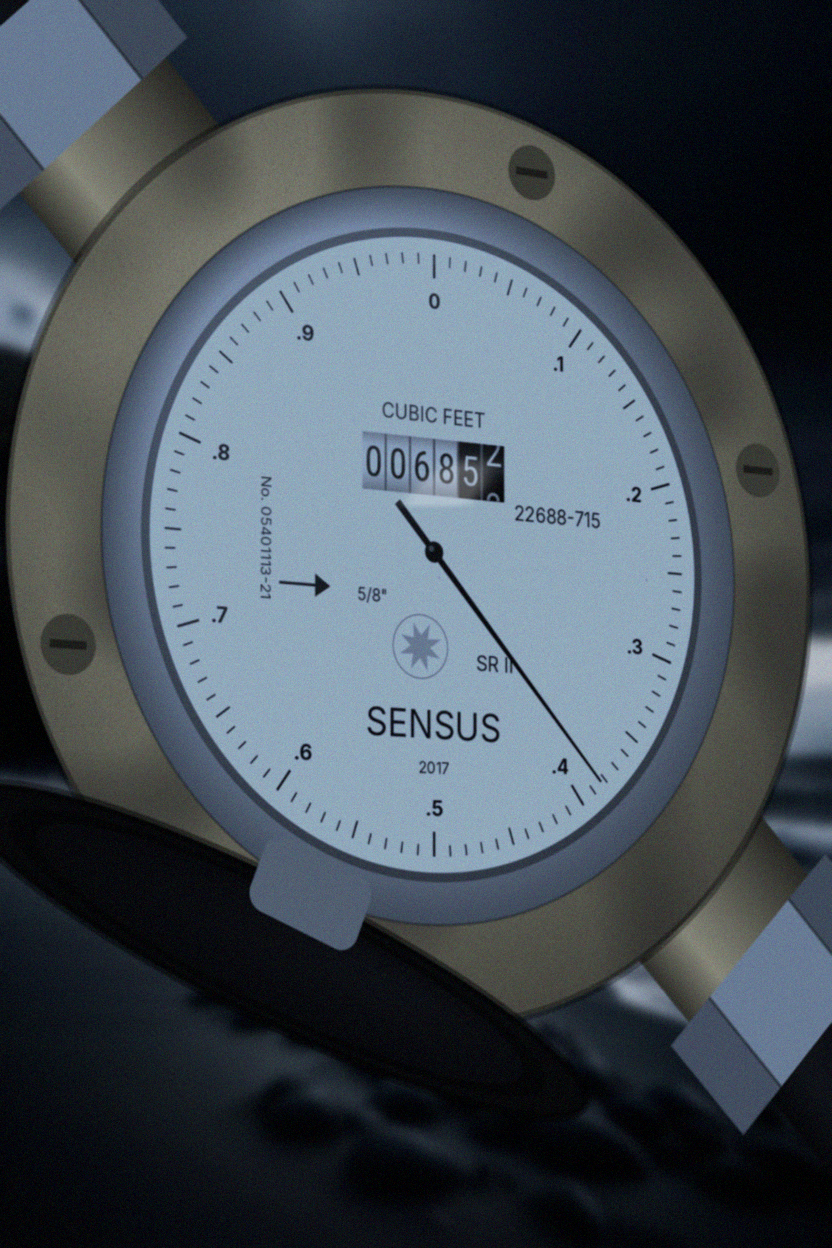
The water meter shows 6852.38 ft³
